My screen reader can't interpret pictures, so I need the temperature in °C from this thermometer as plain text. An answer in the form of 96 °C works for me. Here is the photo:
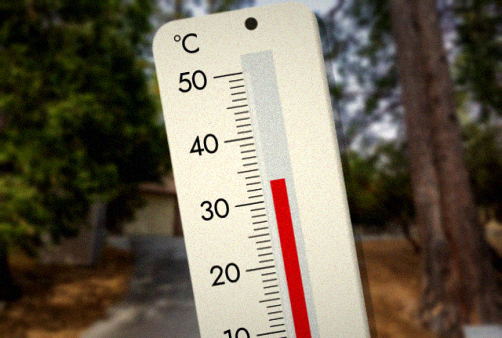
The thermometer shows 33 °C
